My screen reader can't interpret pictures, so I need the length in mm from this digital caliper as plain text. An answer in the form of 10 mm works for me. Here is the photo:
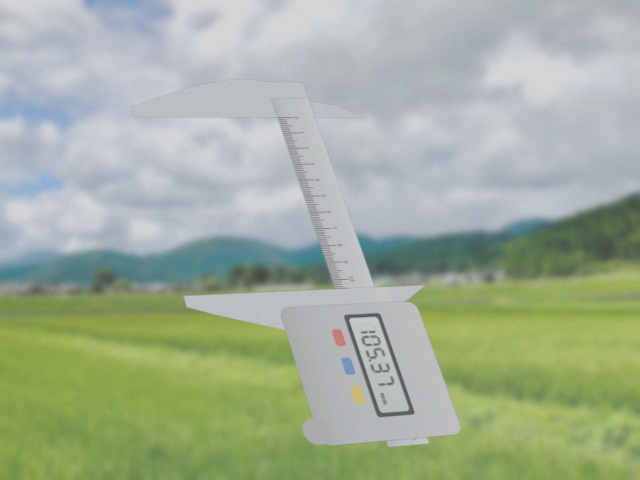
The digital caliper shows 105.37 mm
